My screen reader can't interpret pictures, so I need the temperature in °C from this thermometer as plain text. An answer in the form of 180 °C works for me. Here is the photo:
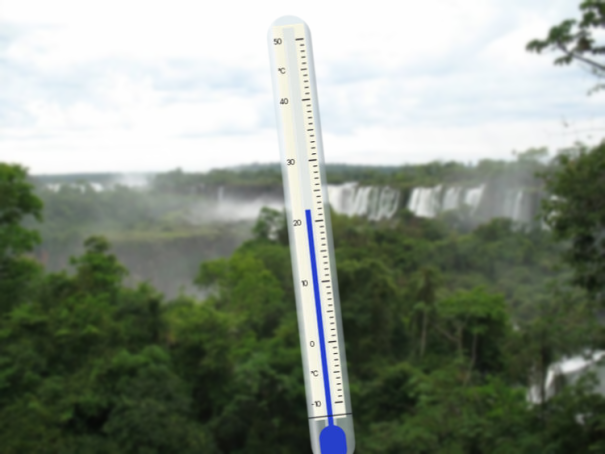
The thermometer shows 22 °C
